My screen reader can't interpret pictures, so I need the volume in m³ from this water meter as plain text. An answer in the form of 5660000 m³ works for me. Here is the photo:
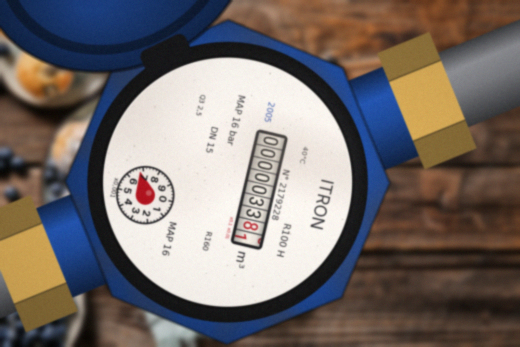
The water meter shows 33.806 m³
